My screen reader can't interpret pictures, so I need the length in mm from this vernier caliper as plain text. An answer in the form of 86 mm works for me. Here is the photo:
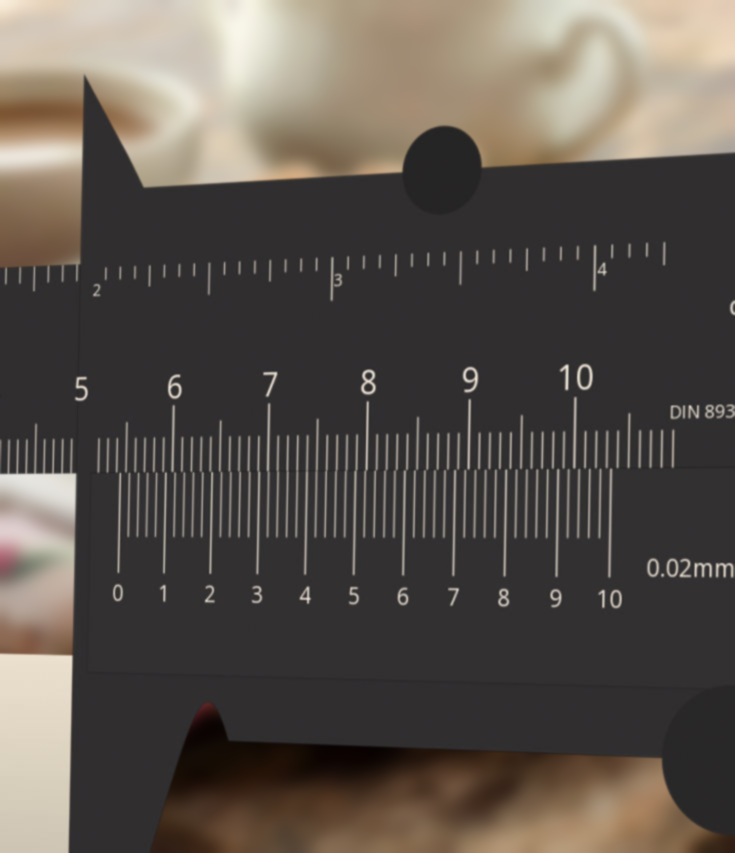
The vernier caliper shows 54.4 mm
